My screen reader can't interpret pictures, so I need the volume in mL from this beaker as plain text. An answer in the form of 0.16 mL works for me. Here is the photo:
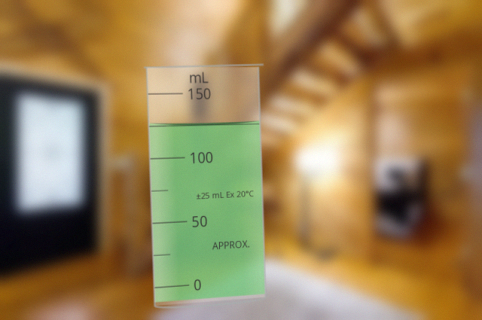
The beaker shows 125 mL
